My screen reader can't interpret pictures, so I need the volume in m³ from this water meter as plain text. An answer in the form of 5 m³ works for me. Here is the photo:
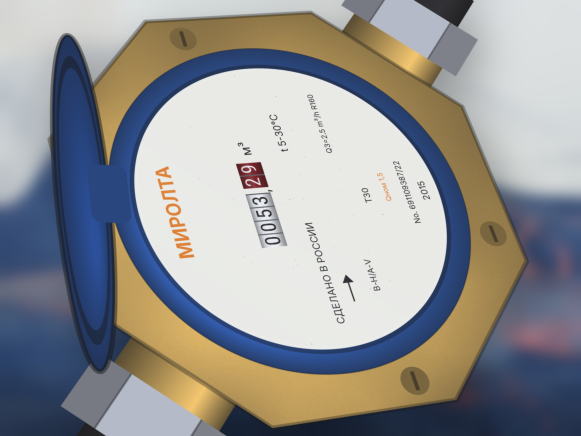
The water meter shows 53.29 m³
